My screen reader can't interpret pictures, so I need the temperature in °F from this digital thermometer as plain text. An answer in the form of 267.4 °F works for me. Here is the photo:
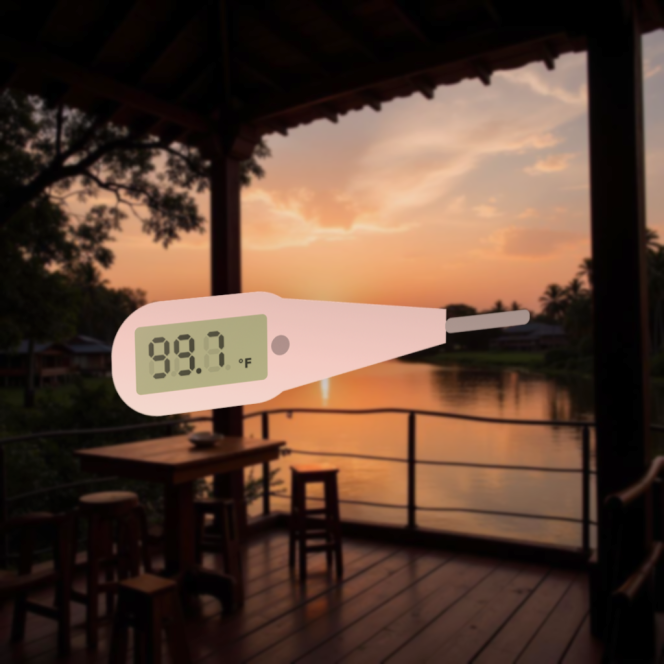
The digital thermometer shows 99.7 °F
